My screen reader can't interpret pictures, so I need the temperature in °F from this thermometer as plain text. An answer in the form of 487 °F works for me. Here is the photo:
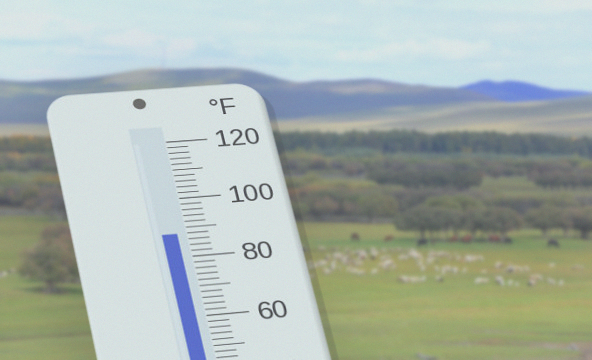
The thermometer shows 88 °F
